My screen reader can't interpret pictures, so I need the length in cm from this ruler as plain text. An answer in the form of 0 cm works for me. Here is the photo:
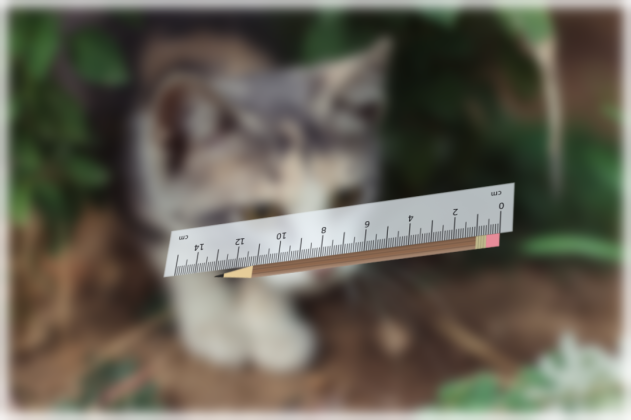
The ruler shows 13 cm
